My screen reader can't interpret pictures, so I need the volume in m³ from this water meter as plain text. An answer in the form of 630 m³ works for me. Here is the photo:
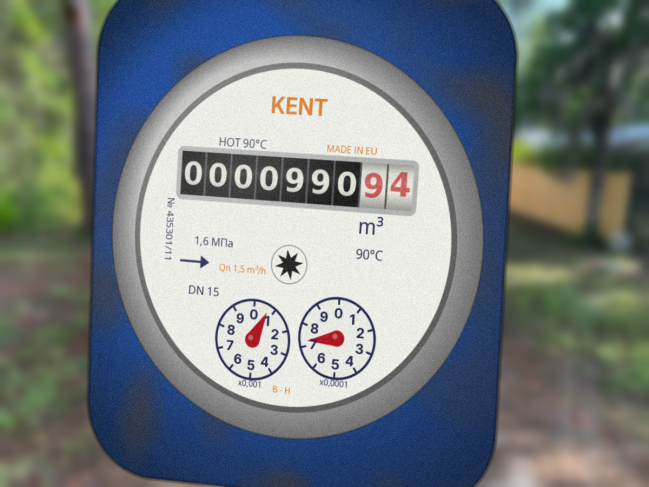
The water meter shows 990.9407 m³
